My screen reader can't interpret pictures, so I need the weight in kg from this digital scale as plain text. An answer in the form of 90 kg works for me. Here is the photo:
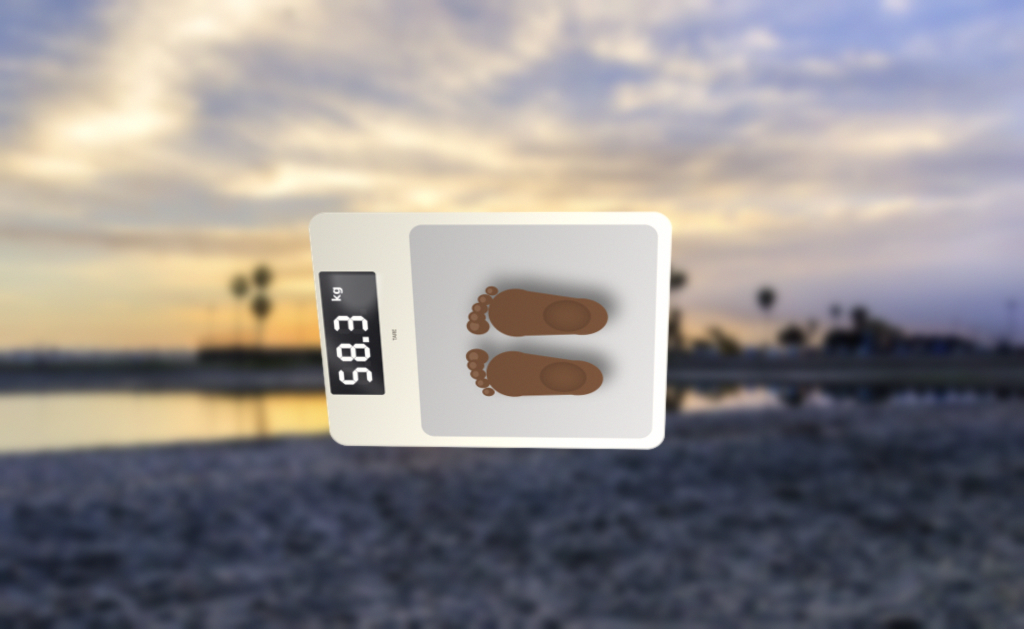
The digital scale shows 58.3 kg
